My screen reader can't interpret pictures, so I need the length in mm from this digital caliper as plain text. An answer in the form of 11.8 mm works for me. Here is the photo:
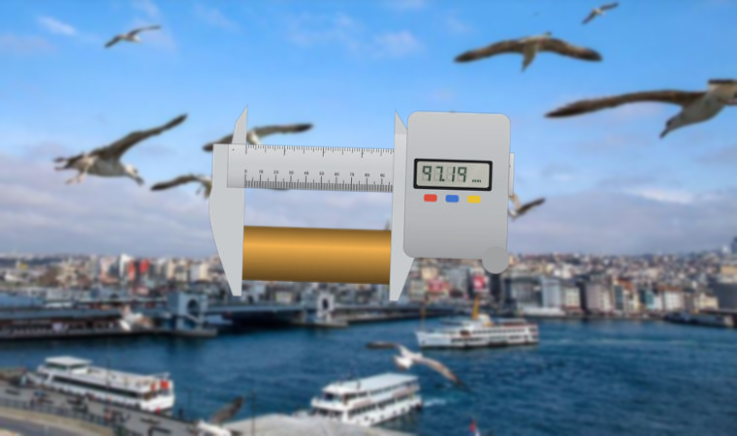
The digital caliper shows 97.19 mm
